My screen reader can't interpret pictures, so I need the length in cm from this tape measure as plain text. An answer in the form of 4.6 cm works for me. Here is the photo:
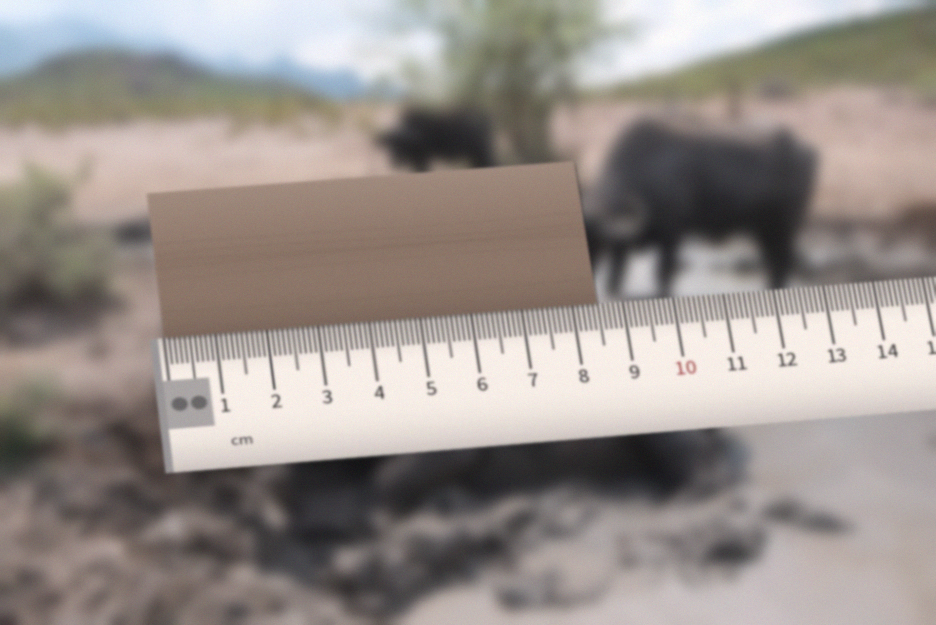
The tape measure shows 8.5 cm
